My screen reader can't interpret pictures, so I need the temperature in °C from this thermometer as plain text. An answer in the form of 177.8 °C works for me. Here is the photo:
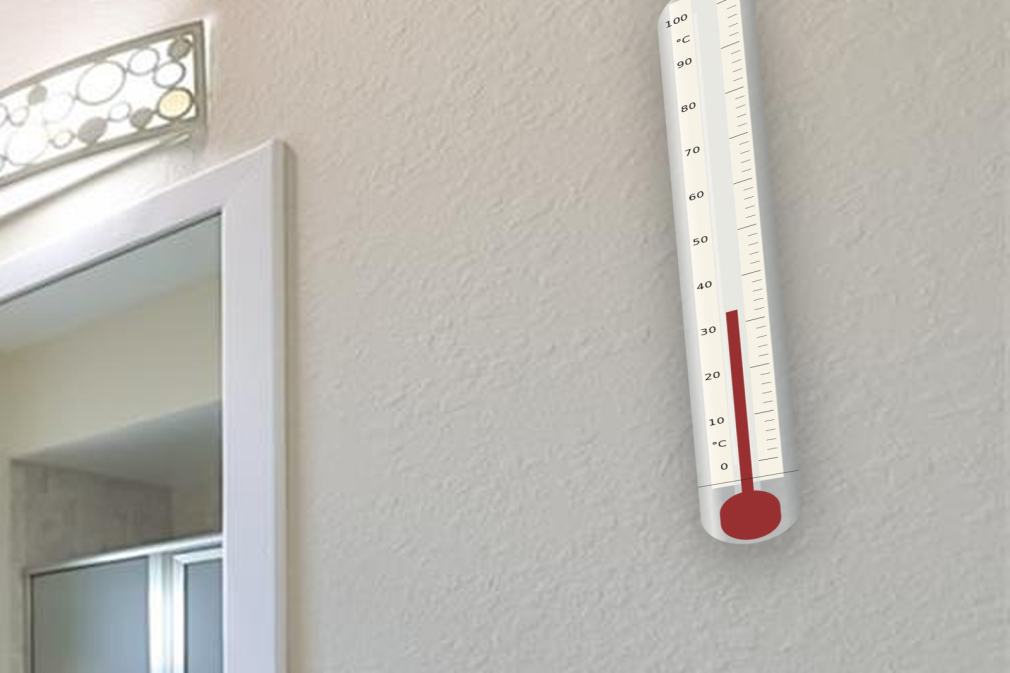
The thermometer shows 33 °C
